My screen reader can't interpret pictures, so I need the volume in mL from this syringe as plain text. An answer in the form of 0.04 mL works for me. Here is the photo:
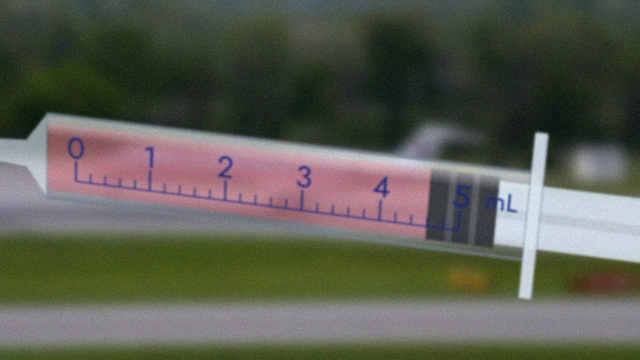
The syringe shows 4.6 mL
